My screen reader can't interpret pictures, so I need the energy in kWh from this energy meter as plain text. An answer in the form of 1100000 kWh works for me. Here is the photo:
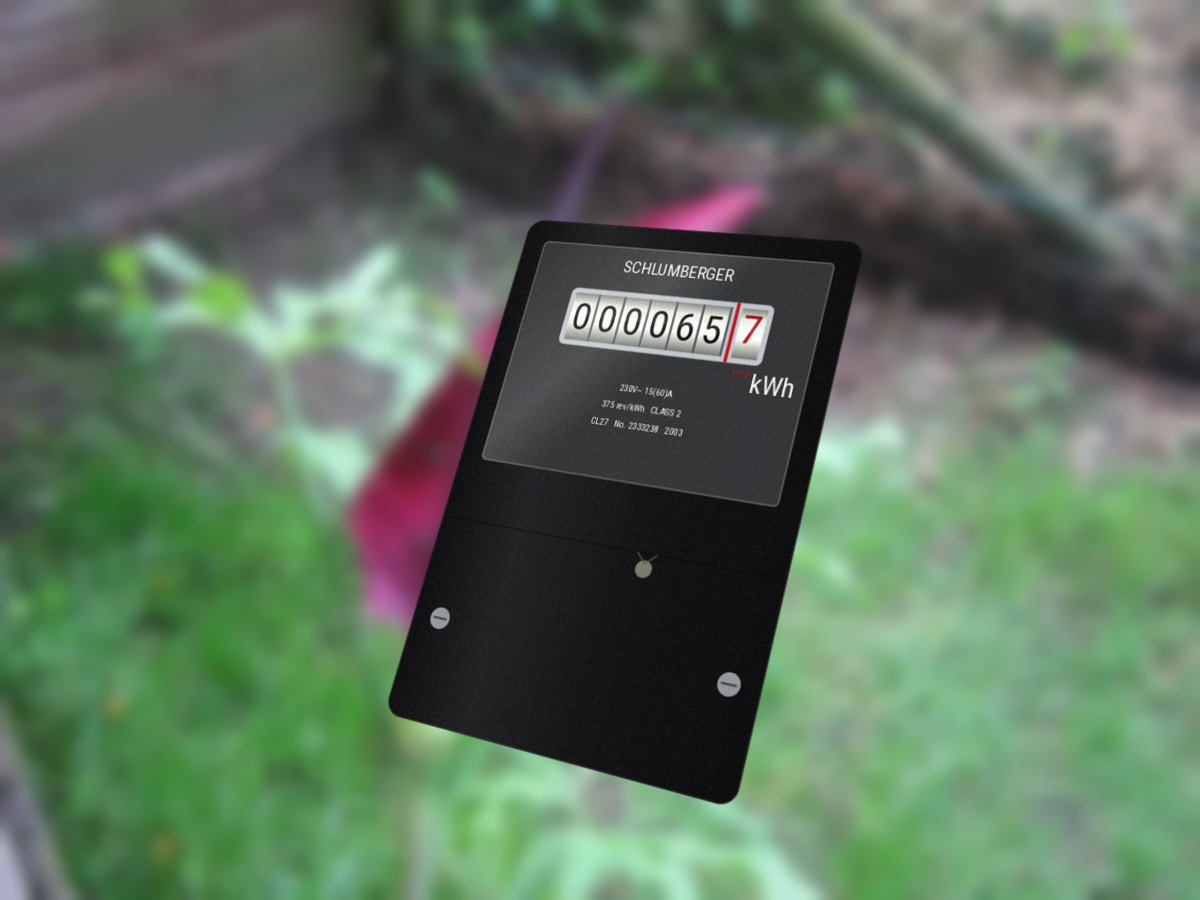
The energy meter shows 65.7 kWh
